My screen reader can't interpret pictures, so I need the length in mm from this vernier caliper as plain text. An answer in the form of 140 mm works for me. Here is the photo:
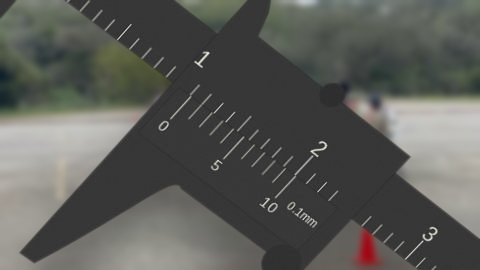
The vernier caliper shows 11.1 mm
